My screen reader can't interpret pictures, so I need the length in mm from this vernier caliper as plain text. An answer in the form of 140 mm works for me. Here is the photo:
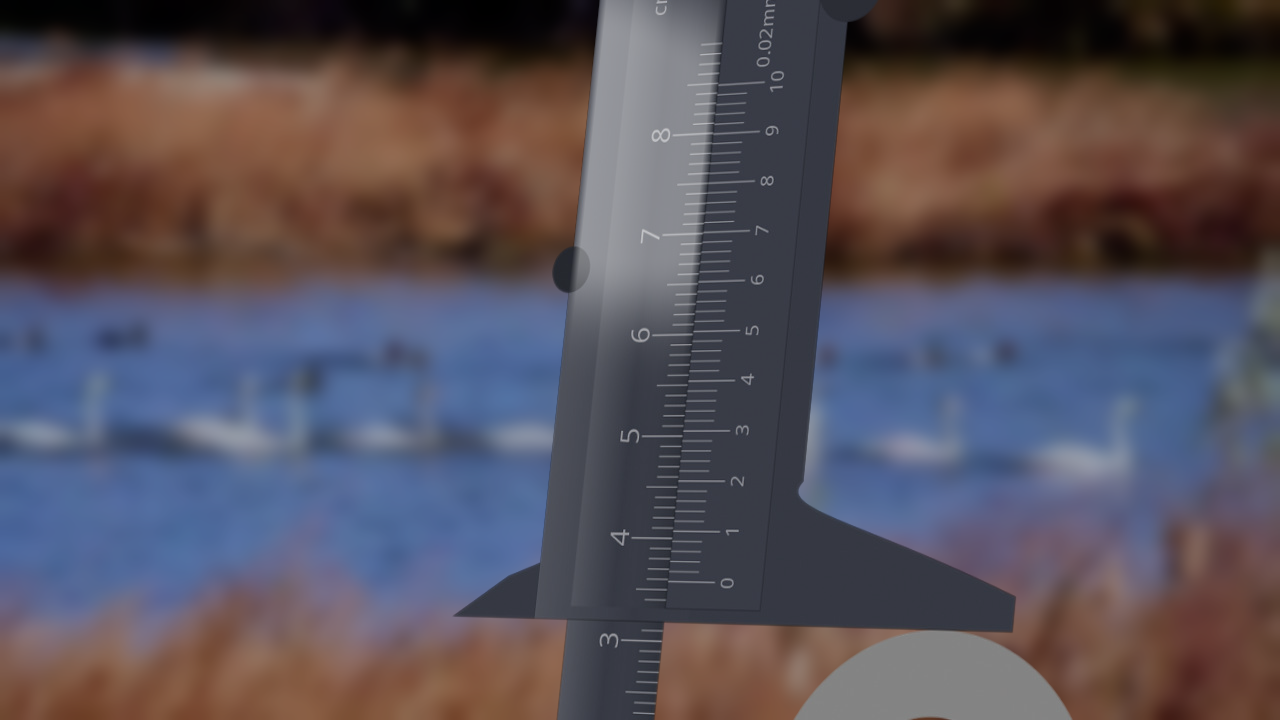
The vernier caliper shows 35.8 mm
